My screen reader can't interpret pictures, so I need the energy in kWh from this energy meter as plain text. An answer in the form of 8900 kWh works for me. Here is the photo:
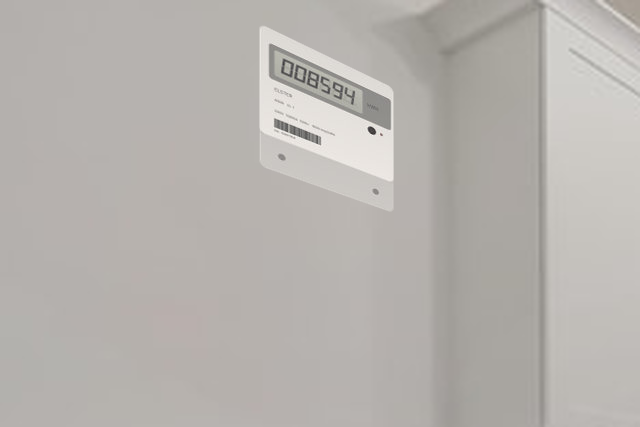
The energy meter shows 8594 kWh
